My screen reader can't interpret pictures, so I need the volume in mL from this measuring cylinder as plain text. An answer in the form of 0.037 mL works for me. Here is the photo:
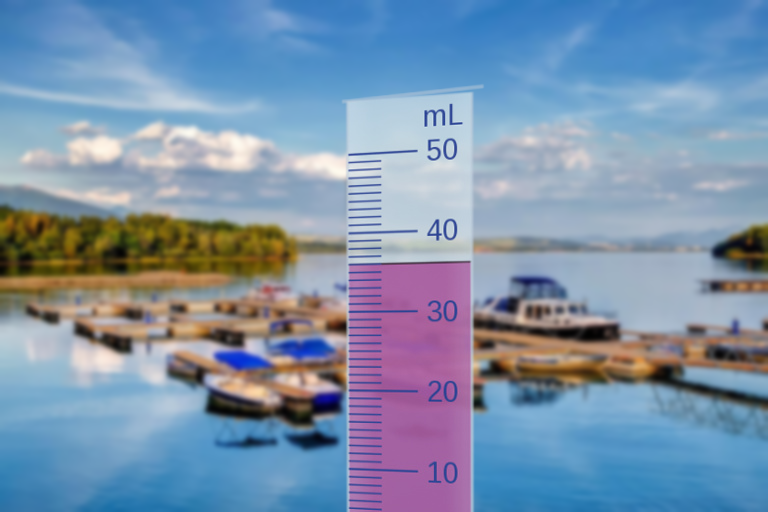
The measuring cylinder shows 36 mL
